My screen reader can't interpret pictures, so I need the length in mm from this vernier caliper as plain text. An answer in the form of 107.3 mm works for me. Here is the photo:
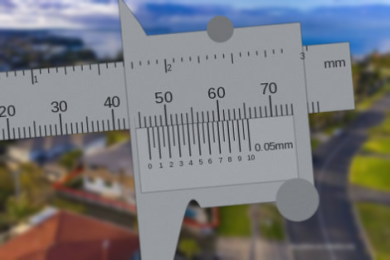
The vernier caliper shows 46.4 mm
